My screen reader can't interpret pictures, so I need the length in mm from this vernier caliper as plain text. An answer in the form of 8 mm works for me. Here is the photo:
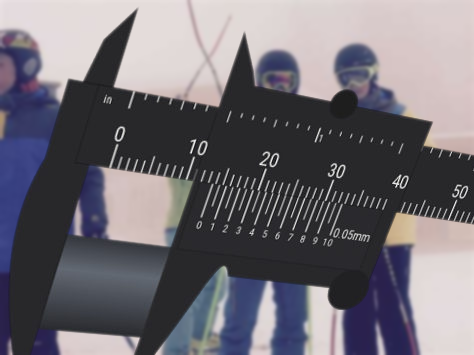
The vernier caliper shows 13.6 mm
